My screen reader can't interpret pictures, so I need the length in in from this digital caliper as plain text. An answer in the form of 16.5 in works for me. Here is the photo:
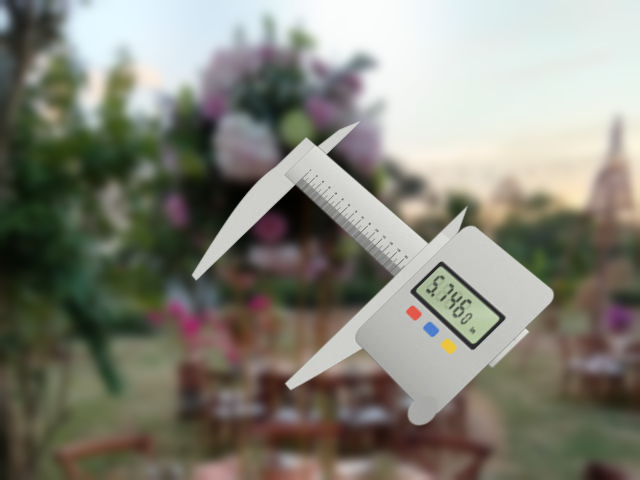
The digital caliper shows 5.7460 in
